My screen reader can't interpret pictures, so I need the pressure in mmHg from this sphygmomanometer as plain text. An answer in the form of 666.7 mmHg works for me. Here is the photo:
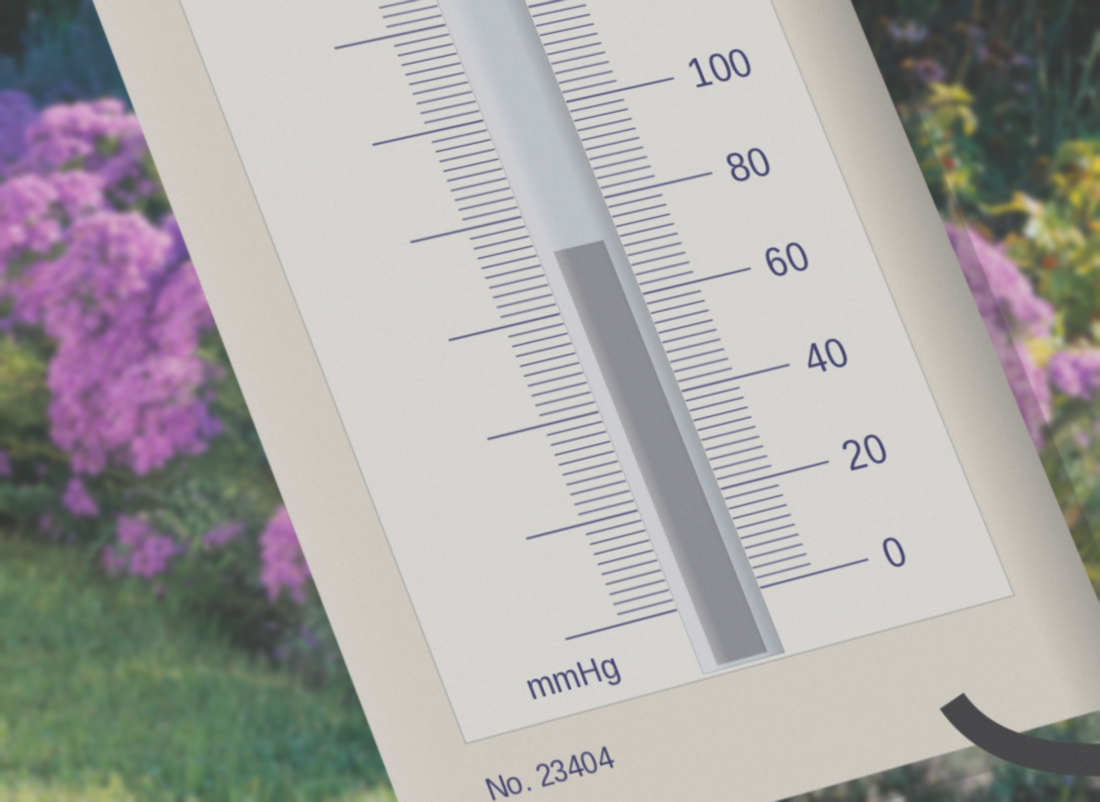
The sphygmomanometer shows 72 mmHg
